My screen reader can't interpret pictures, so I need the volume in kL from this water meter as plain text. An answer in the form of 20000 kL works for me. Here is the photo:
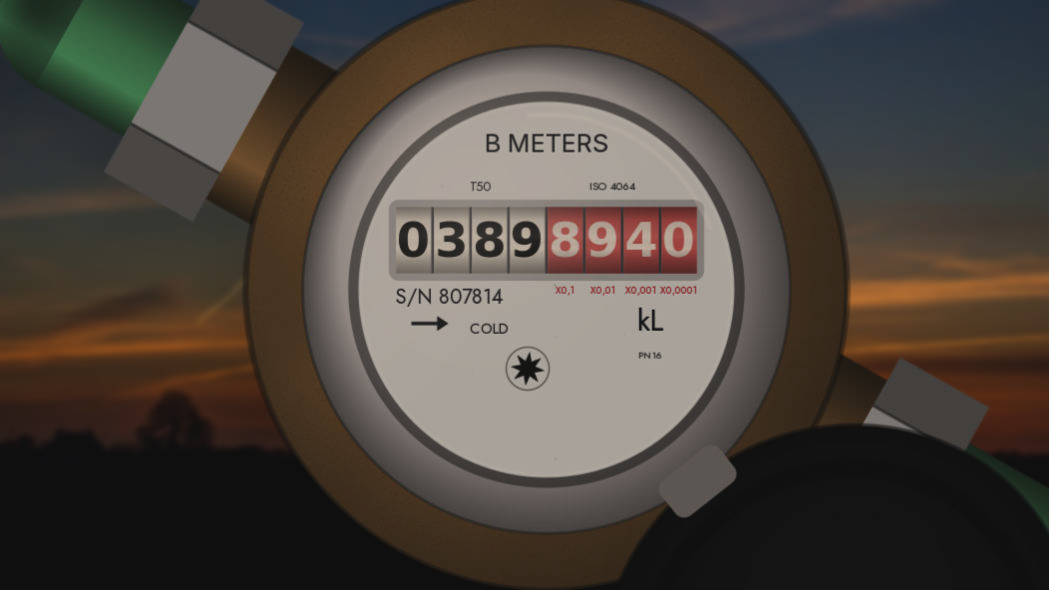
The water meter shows 389.8940 kL
